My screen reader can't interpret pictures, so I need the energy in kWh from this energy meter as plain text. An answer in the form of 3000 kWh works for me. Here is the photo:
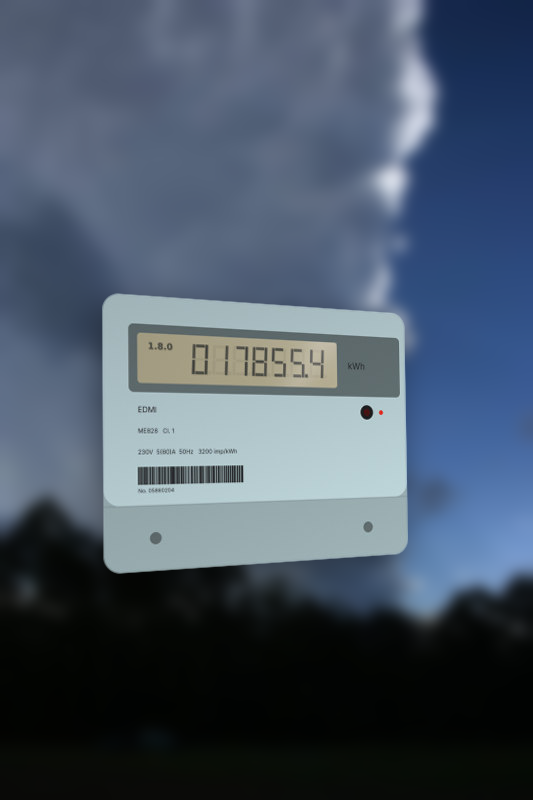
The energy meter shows 17855.4 kWh
